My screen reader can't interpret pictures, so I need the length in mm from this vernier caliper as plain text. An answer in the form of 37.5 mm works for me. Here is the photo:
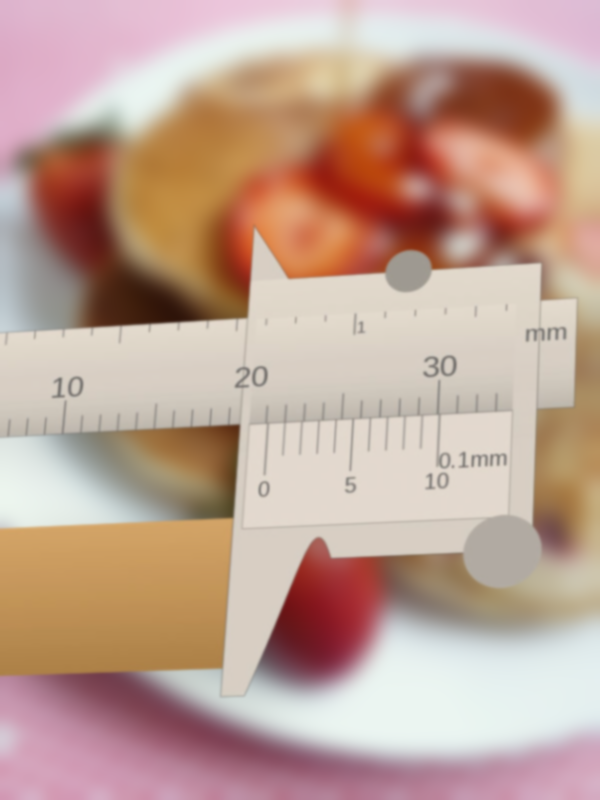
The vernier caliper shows 21.1 mm
